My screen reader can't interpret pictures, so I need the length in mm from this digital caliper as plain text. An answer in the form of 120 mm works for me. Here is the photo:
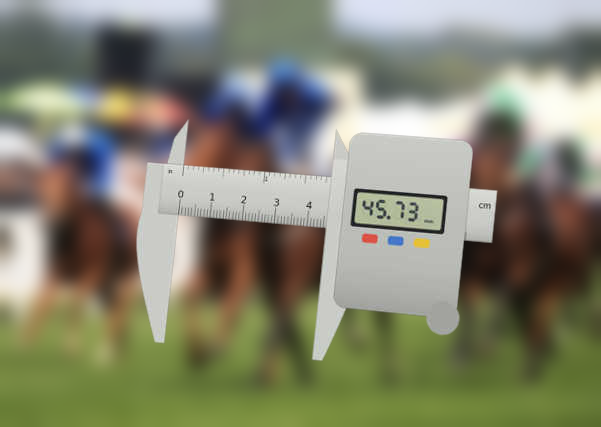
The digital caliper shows 45.73 mm
